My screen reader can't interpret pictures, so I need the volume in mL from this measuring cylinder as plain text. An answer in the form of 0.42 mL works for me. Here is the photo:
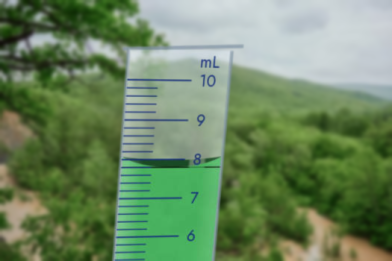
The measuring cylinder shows 7.8 mL
